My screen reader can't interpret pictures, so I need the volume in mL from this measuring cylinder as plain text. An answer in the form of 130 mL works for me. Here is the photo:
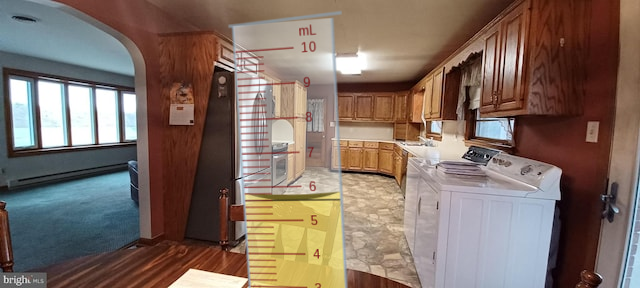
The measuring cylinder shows 5.6 mL
